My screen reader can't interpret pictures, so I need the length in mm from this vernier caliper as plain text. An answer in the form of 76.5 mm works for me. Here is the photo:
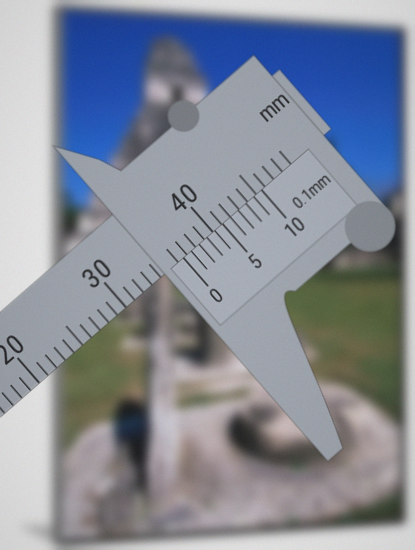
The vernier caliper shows 36.6 mm
